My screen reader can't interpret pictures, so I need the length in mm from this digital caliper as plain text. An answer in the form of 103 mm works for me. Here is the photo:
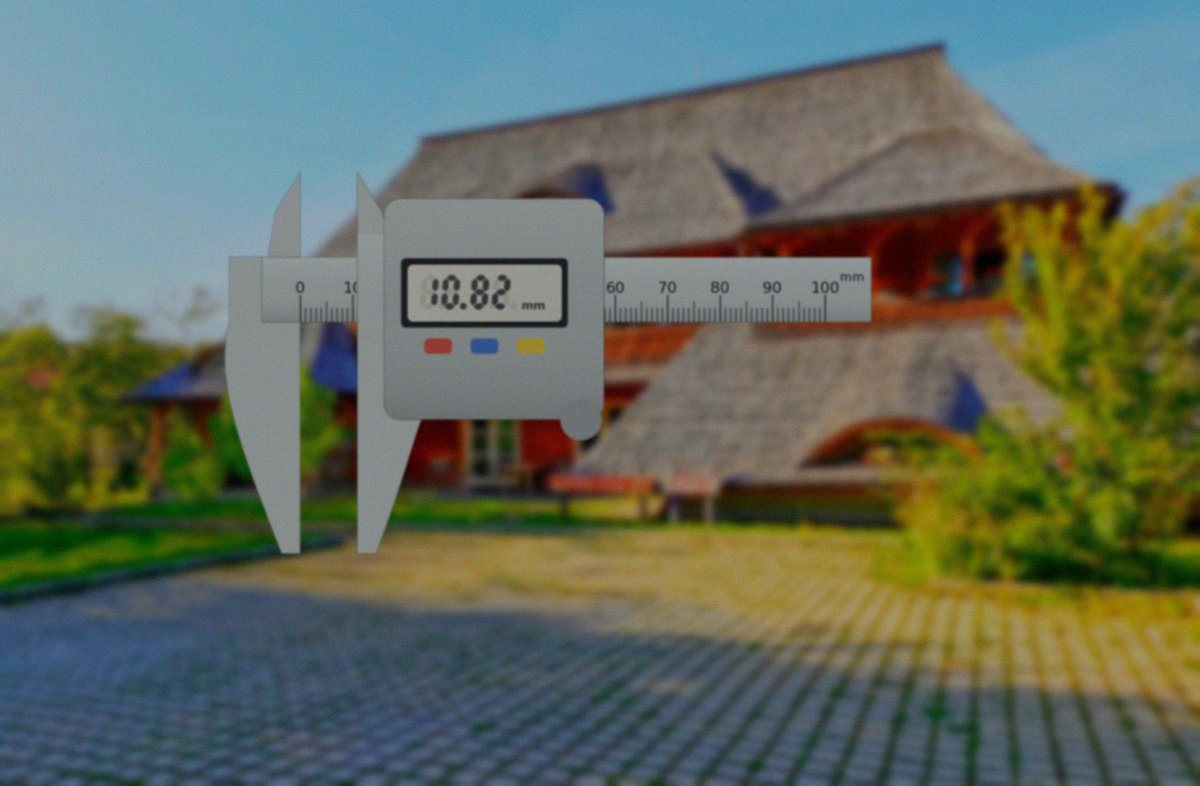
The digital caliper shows 10.82 mm
